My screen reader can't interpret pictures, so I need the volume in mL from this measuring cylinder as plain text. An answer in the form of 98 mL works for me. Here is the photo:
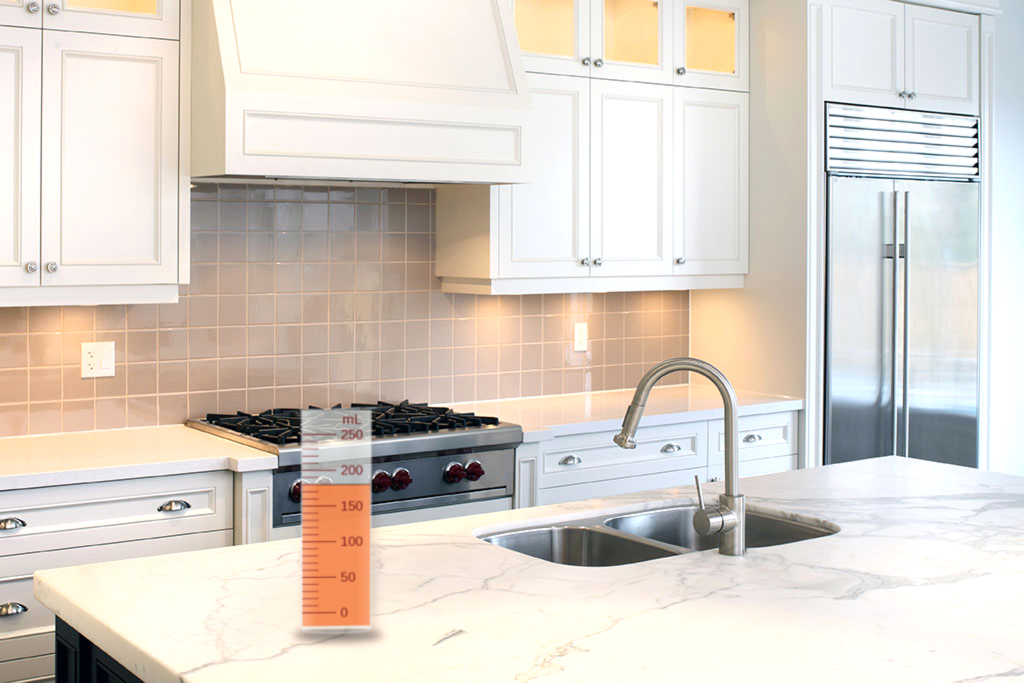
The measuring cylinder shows 180 mL
